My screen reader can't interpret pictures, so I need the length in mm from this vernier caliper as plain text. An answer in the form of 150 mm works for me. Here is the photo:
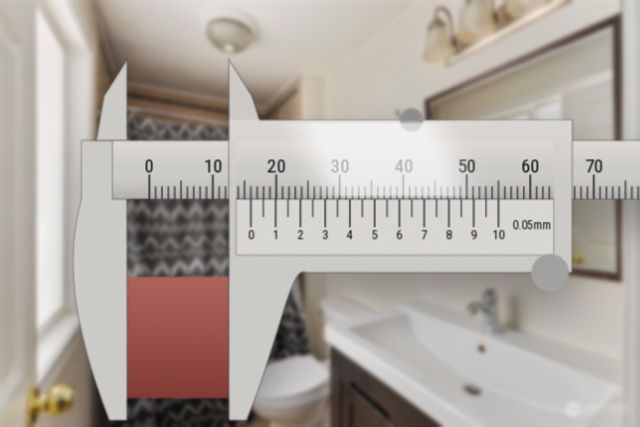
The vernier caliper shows 16.0 mm
